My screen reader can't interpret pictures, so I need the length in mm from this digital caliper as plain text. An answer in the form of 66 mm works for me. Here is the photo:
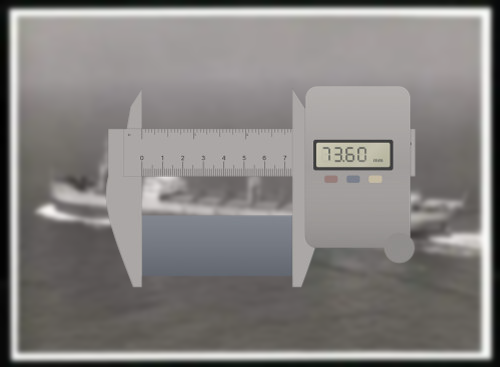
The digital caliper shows 73.60 mm
